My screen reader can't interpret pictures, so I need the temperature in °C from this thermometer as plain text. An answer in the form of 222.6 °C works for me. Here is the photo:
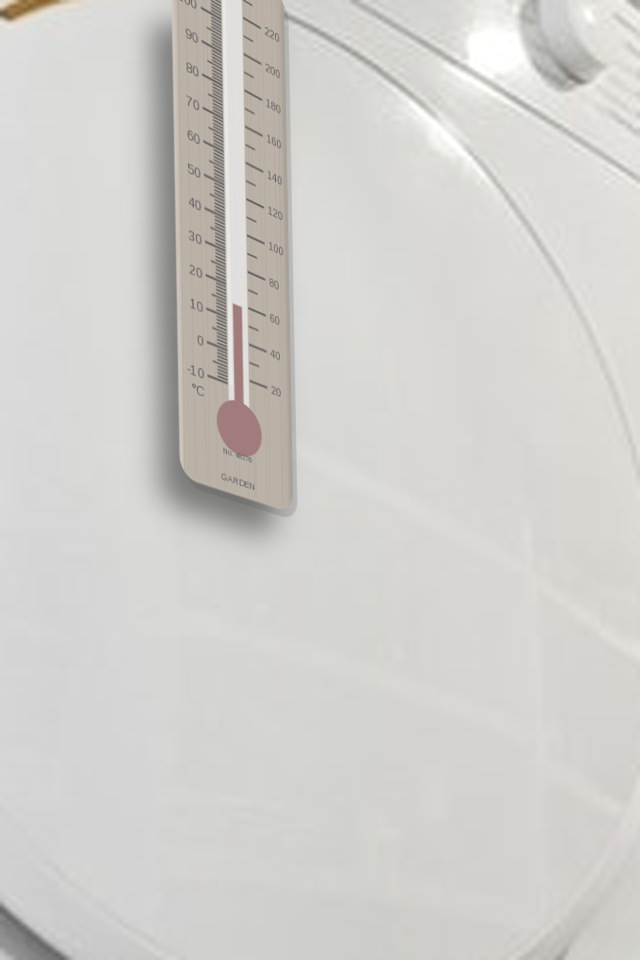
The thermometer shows 15 °C
